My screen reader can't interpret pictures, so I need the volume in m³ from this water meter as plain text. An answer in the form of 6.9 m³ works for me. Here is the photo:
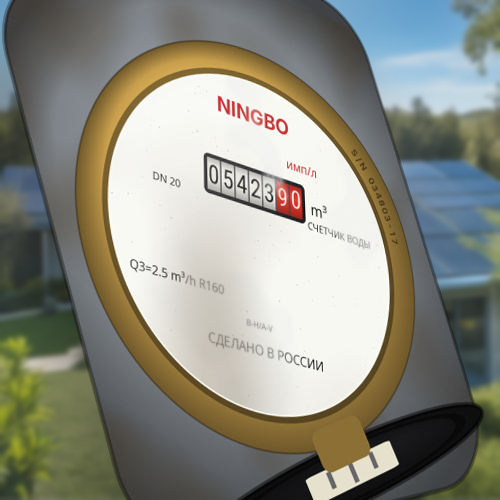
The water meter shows 5423.90 m³
